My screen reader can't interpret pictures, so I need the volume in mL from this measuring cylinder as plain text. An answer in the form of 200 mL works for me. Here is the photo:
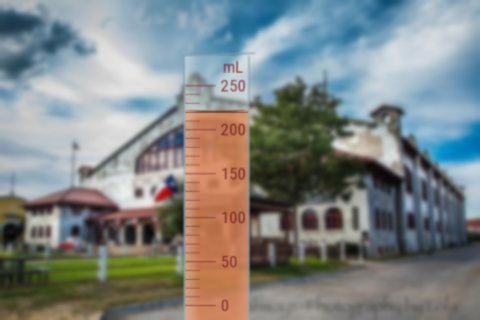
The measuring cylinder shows 220 mL
